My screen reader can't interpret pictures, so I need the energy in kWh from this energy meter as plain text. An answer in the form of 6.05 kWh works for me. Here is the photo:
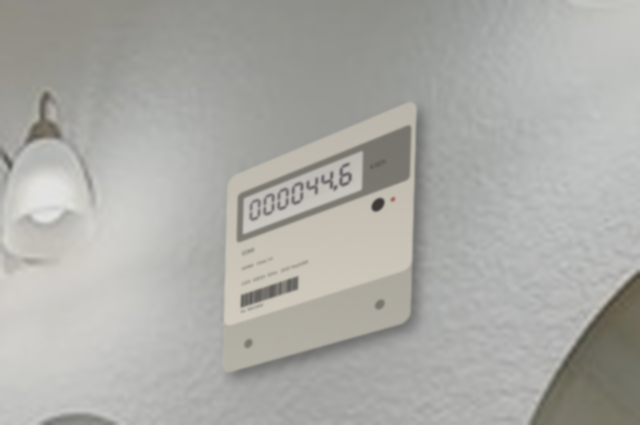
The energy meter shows 44.6 kWh
